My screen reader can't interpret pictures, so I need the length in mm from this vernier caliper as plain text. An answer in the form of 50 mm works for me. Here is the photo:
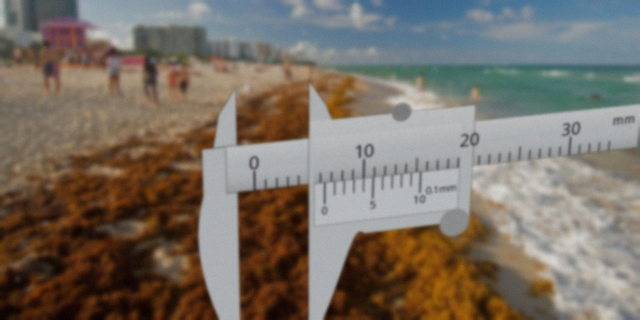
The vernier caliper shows 6.4 mm
